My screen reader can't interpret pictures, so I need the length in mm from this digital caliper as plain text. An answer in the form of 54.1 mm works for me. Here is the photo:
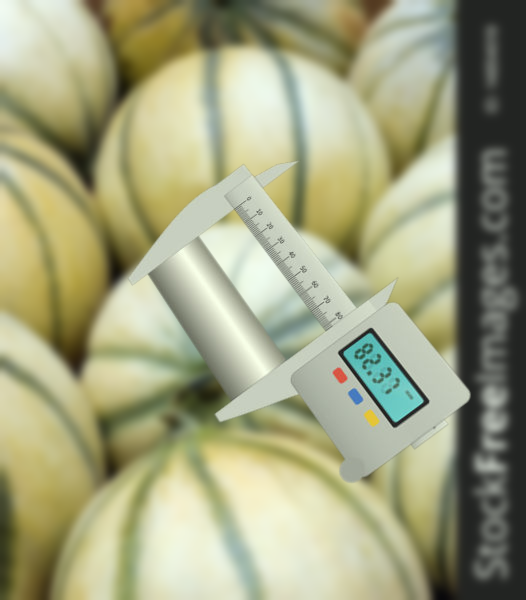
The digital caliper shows 82.37 mm
